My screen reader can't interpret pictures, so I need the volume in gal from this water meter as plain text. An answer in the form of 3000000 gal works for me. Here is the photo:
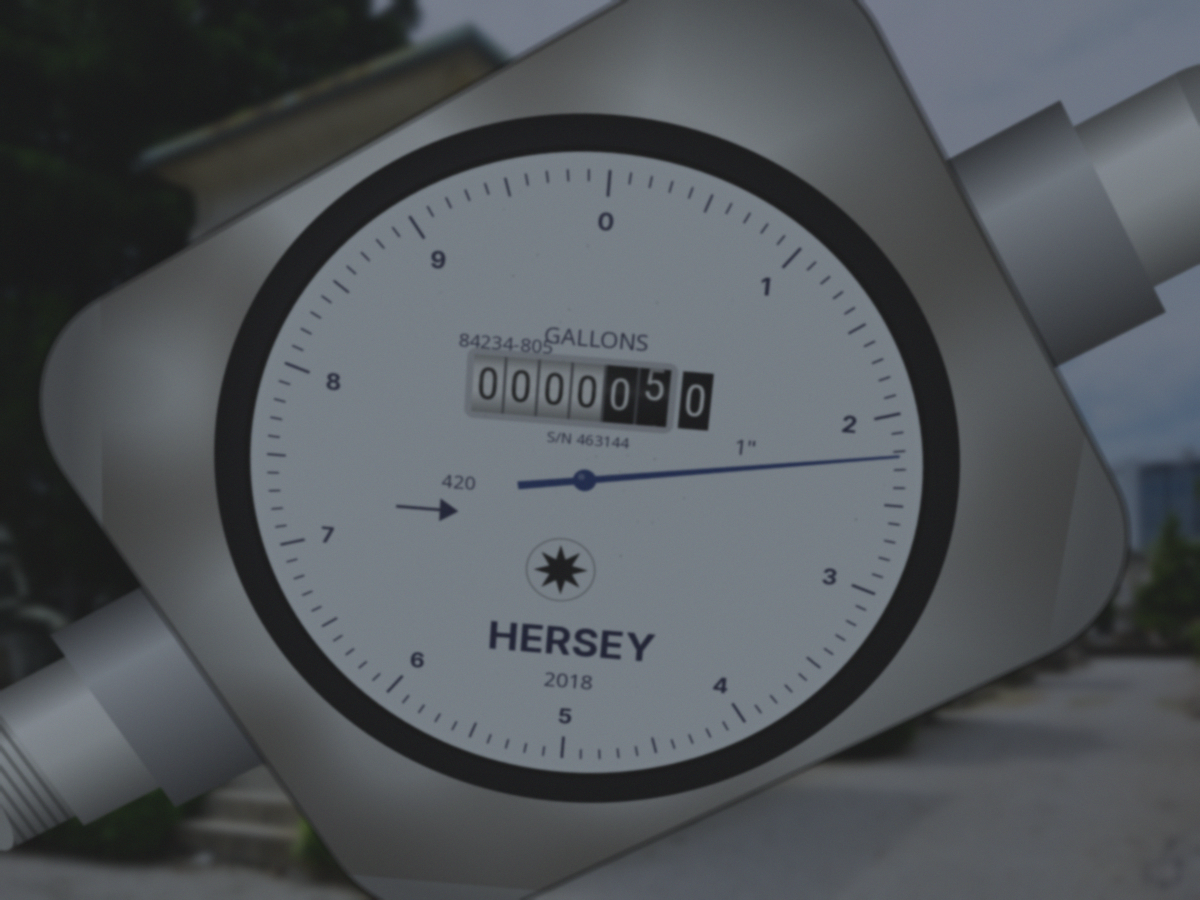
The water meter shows 52.2 gal
